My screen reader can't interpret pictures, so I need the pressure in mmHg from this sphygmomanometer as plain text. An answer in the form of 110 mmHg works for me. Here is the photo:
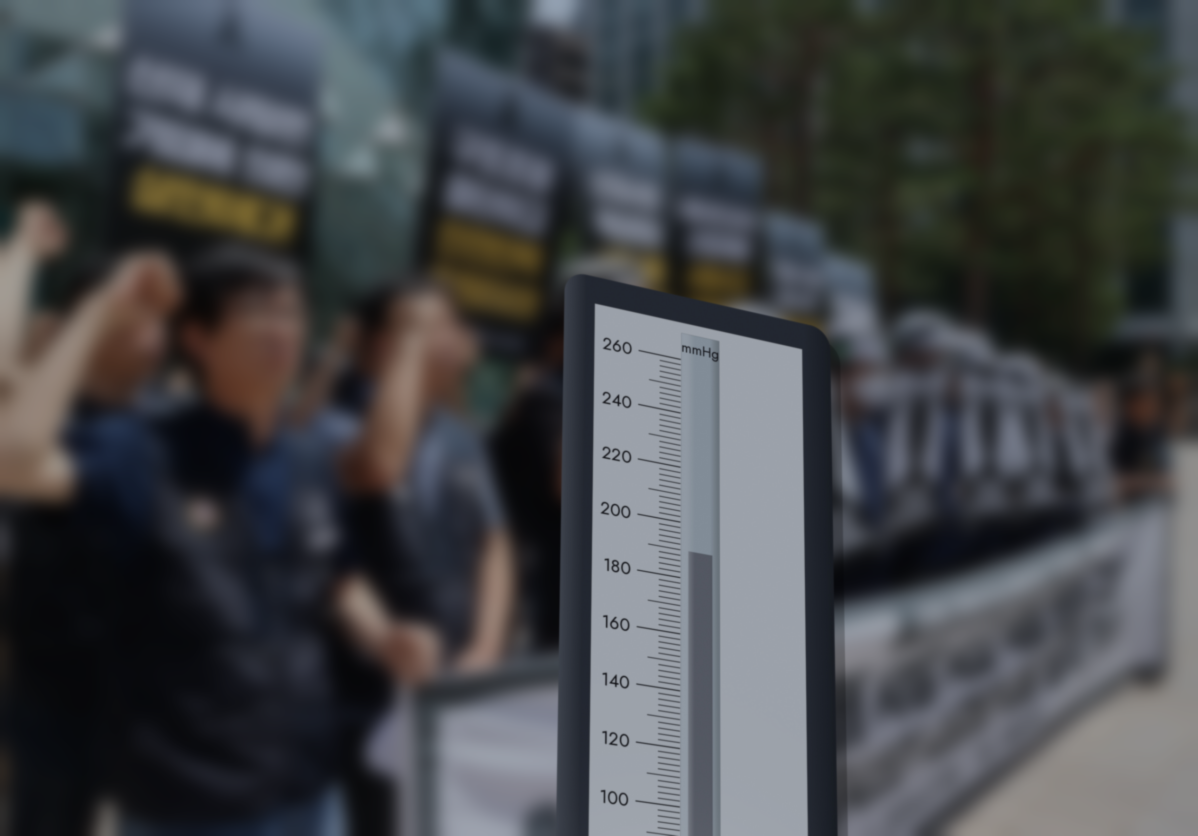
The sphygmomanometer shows 190 mmHg
